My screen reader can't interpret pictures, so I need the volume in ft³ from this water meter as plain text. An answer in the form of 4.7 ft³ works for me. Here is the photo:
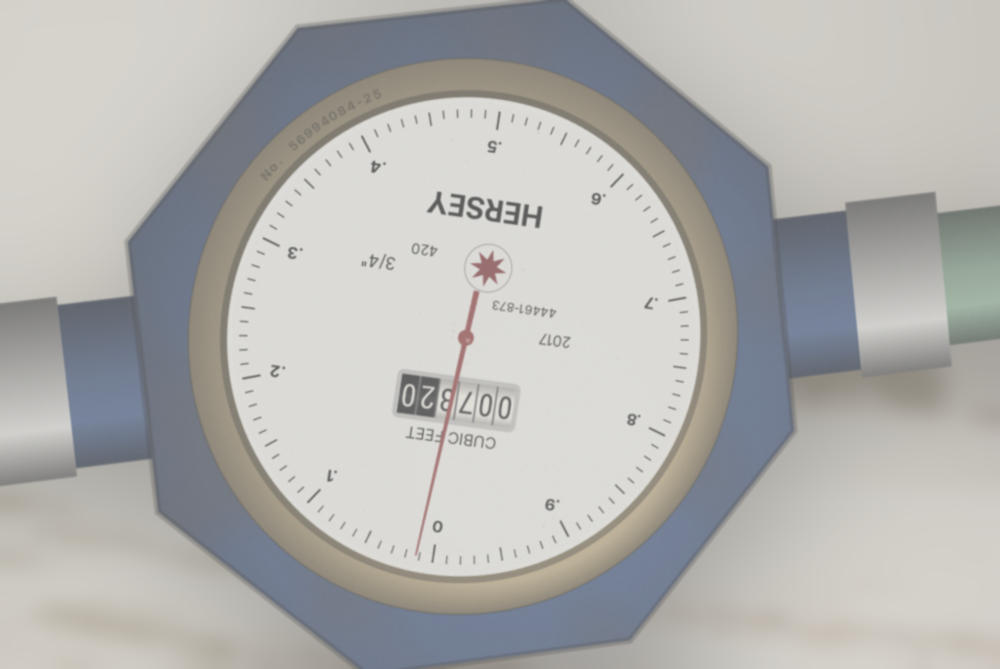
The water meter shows 7320.01 ft³
